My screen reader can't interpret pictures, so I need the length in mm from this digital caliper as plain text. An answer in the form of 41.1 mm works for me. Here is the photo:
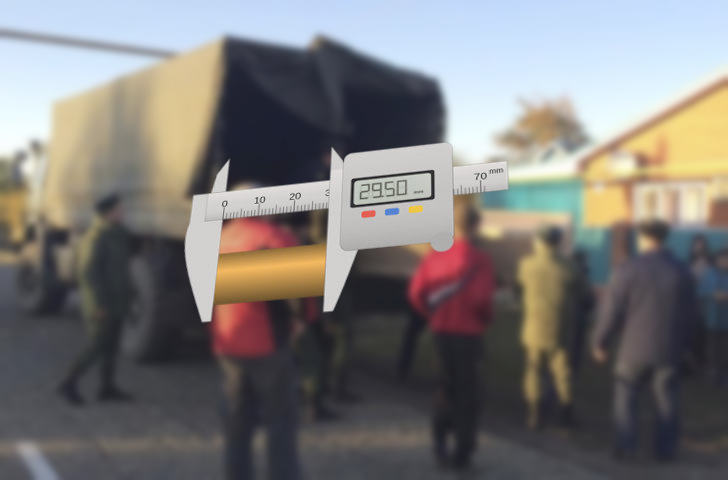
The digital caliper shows 29.50 mm
